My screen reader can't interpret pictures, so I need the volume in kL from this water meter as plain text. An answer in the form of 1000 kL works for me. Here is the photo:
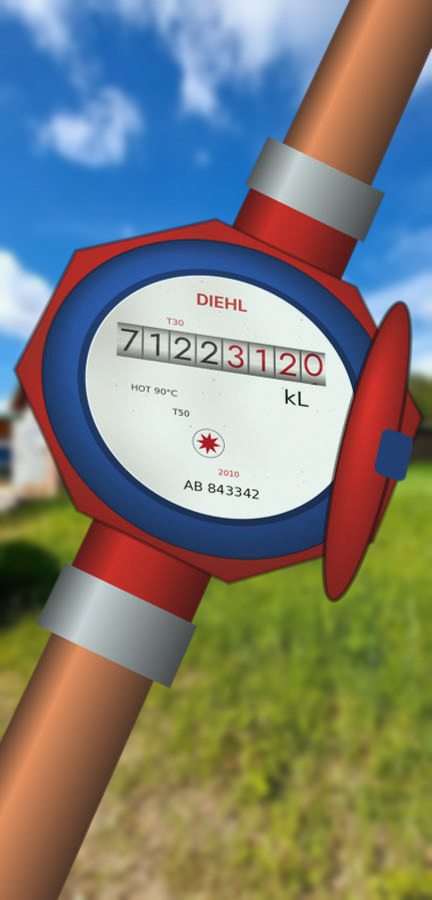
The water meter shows 7122.3120 kL
